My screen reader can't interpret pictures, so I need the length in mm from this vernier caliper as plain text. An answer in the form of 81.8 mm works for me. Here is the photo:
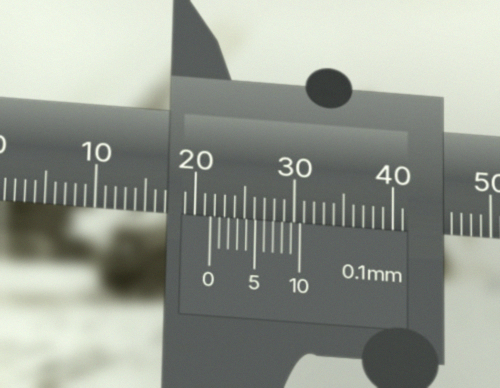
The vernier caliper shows 21.6 mm
